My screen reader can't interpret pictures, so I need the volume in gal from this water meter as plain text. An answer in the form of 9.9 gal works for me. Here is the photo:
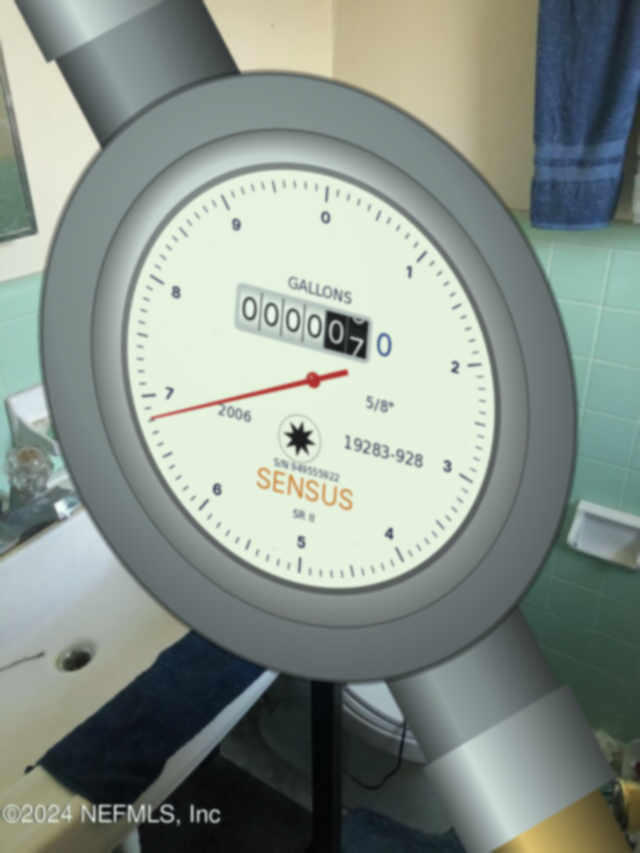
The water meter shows 66.8 gal
